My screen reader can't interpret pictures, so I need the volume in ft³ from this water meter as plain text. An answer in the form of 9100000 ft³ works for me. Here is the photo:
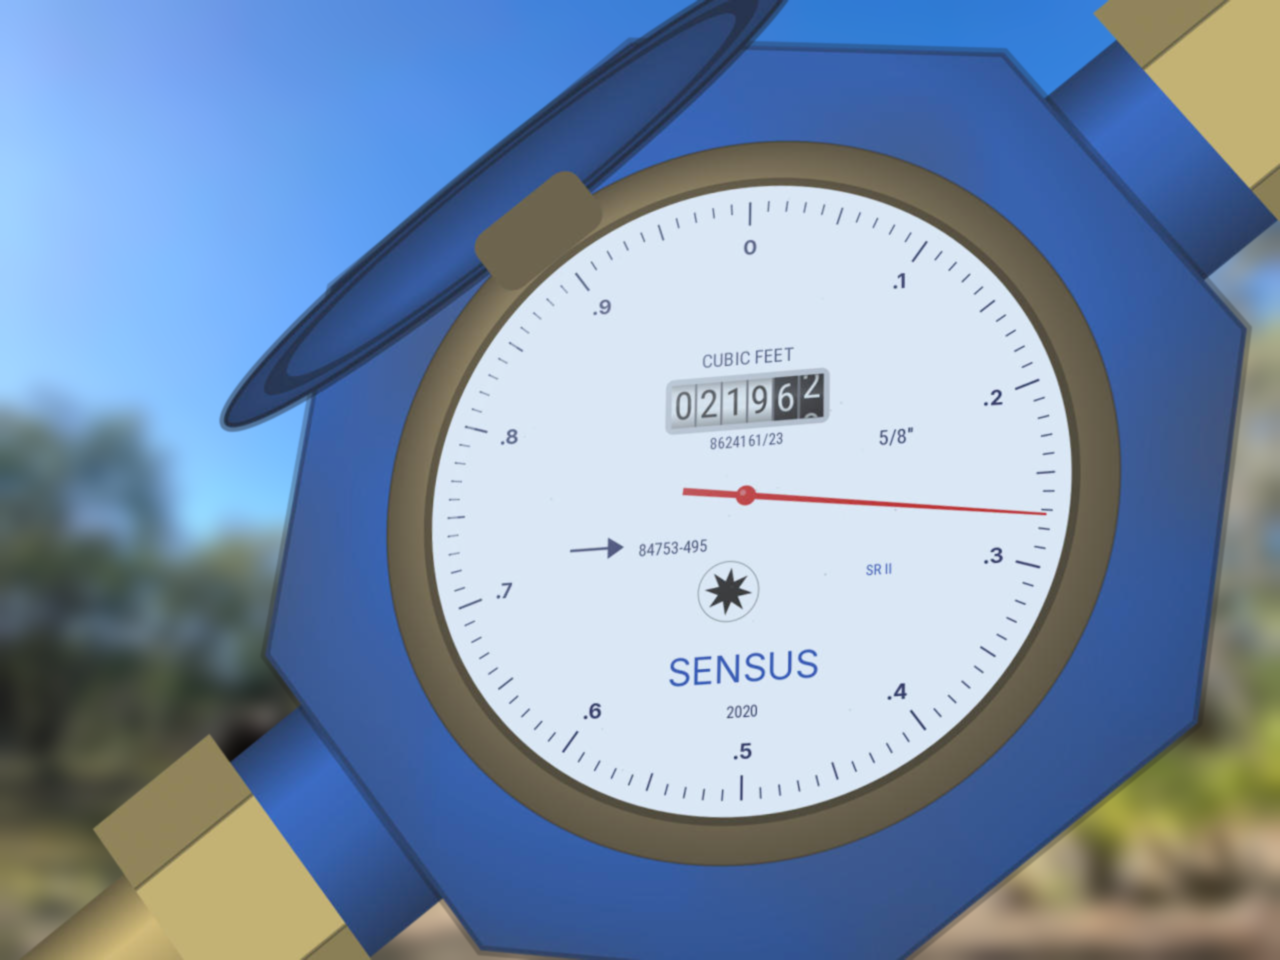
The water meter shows 21962.27 ft³
